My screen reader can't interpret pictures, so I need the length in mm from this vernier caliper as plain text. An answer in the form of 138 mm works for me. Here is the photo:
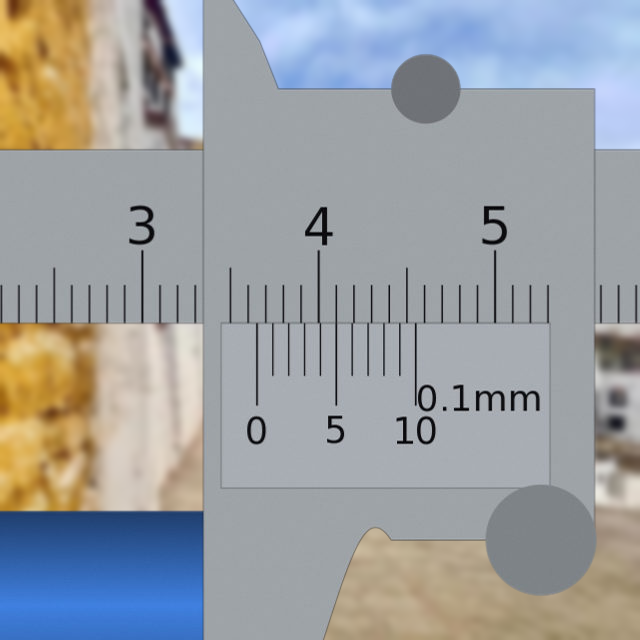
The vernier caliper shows 36.5 mm
